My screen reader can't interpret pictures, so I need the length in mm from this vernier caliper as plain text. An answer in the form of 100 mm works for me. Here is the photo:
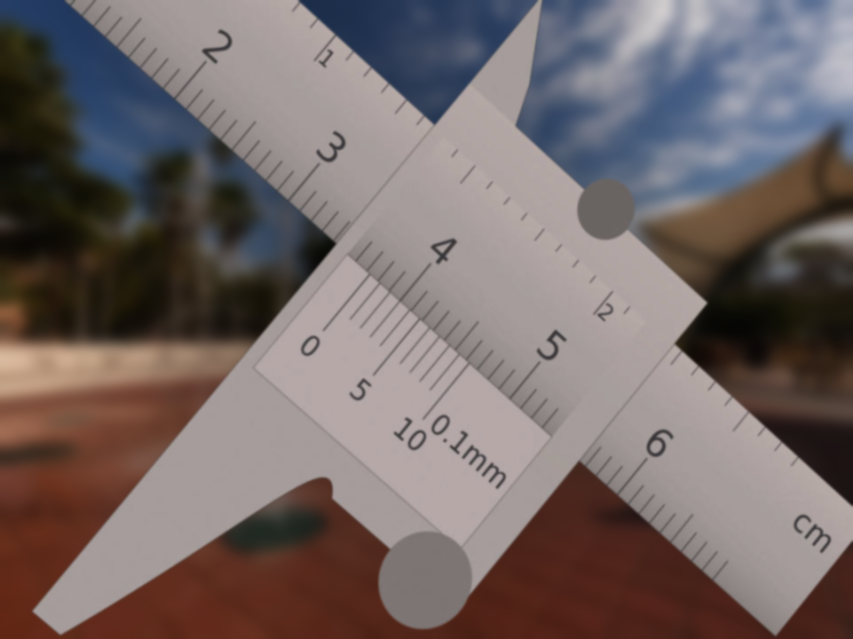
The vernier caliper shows 37.3 mm
